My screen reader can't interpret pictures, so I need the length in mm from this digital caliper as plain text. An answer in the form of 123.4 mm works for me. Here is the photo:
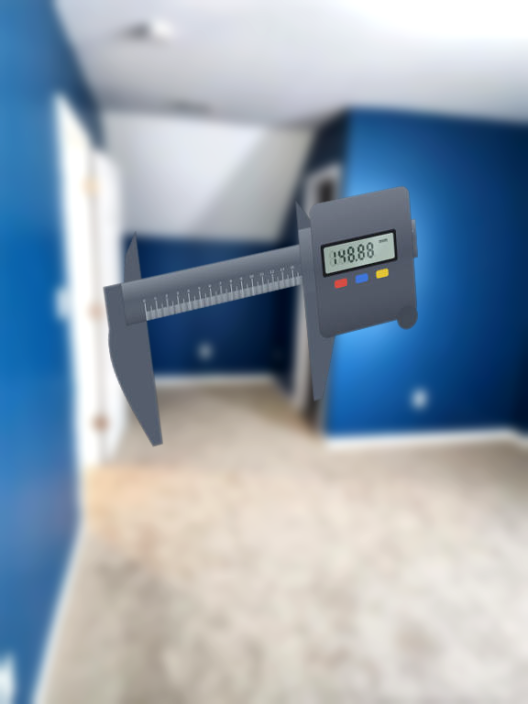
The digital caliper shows 148.88 mm
